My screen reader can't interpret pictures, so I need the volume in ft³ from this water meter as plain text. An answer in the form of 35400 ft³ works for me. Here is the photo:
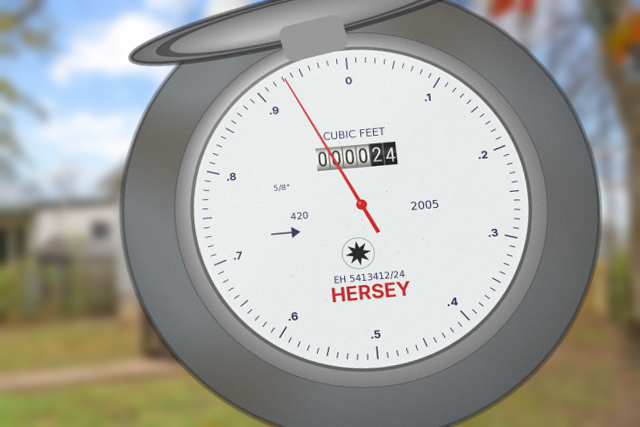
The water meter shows 23.93 ft³
